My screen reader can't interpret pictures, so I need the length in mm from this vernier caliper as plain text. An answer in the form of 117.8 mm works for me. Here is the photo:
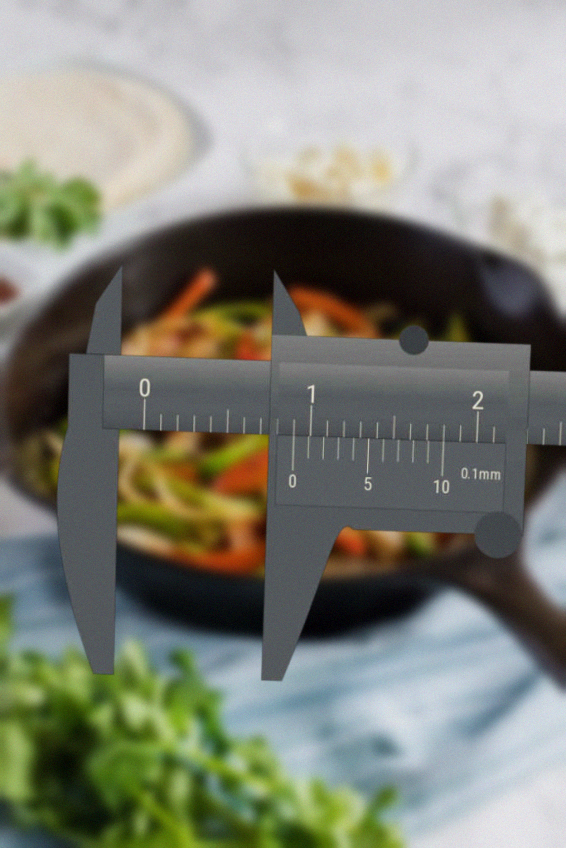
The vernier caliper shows 9.0 mm
